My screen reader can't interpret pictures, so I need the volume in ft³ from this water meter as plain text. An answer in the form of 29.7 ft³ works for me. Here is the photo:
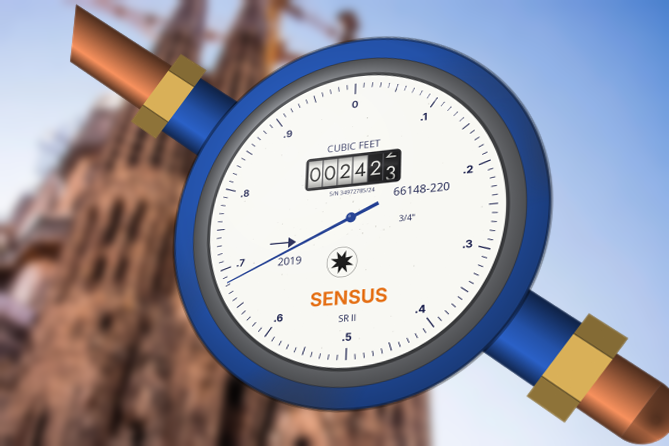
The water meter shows 2422.68 ft³
